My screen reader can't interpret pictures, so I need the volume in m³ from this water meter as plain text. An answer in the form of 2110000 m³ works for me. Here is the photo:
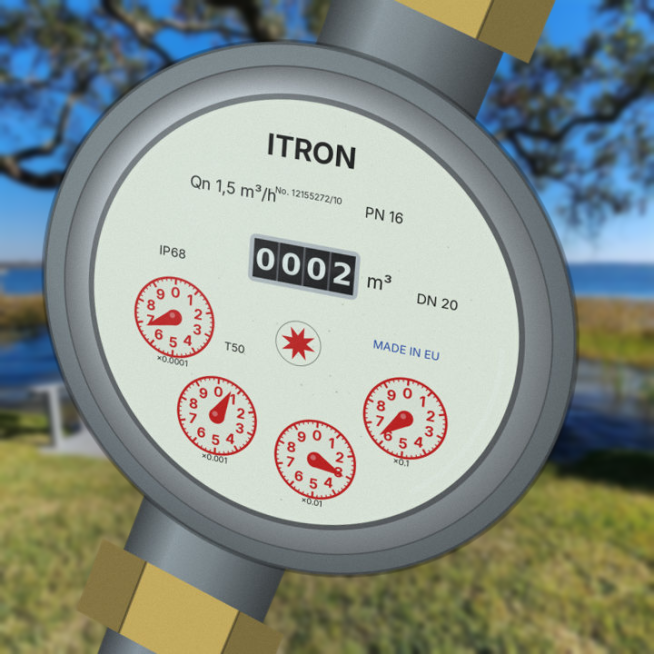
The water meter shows 2.6306 m³
